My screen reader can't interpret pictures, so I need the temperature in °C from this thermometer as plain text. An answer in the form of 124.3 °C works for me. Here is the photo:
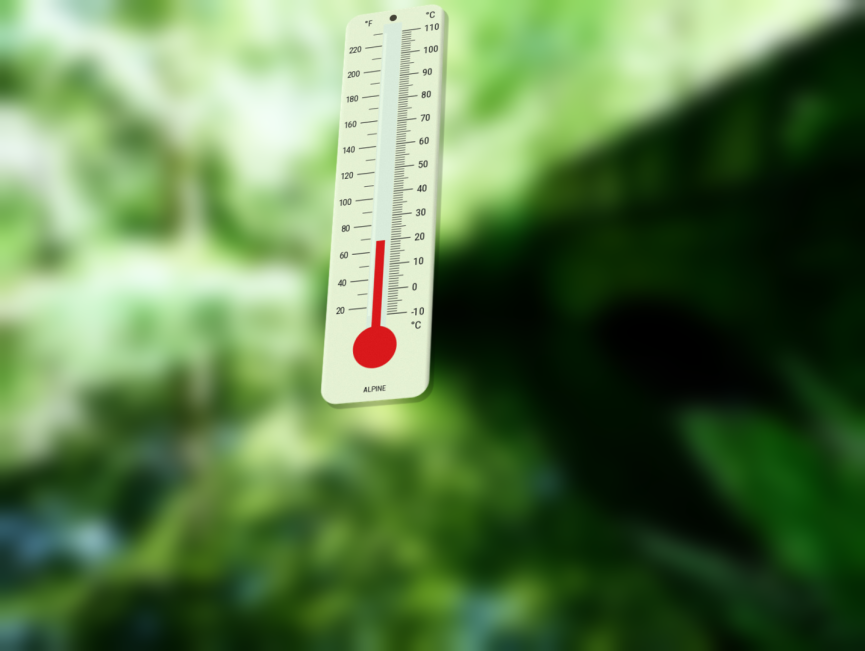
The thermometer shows 20 °C
